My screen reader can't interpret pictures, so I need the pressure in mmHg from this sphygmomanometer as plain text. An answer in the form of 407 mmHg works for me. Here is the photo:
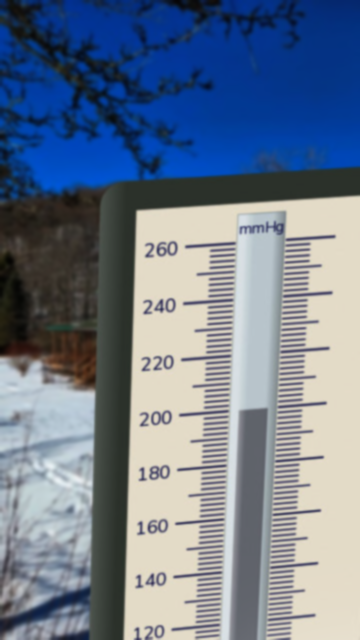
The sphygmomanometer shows 200 mmHg
